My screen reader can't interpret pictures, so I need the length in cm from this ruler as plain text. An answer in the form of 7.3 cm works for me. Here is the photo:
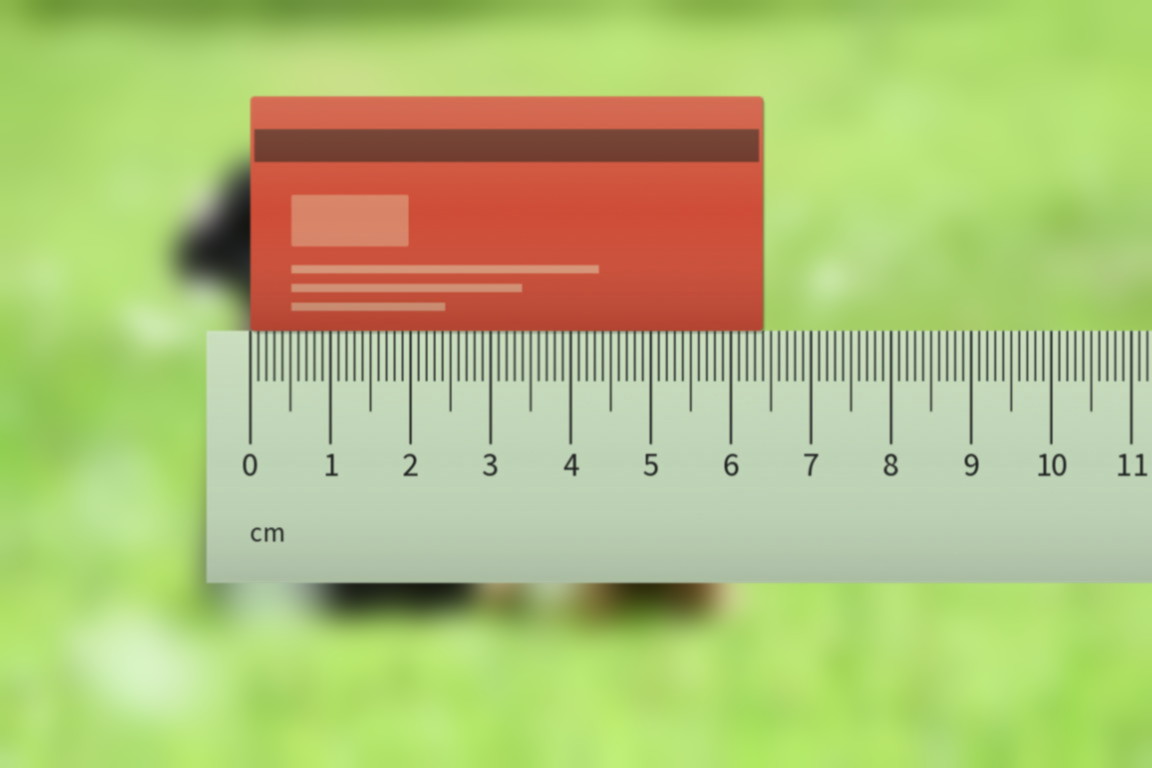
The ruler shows 6.4 cm
